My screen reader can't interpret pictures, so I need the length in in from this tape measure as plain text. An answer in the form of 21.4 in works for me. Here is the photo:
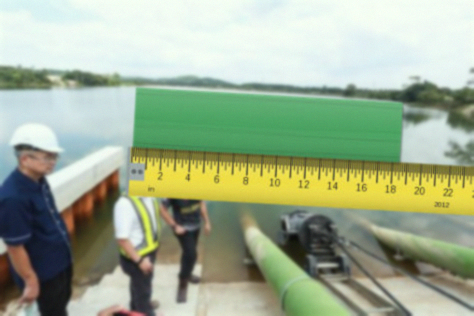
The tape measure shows 18.5 in
